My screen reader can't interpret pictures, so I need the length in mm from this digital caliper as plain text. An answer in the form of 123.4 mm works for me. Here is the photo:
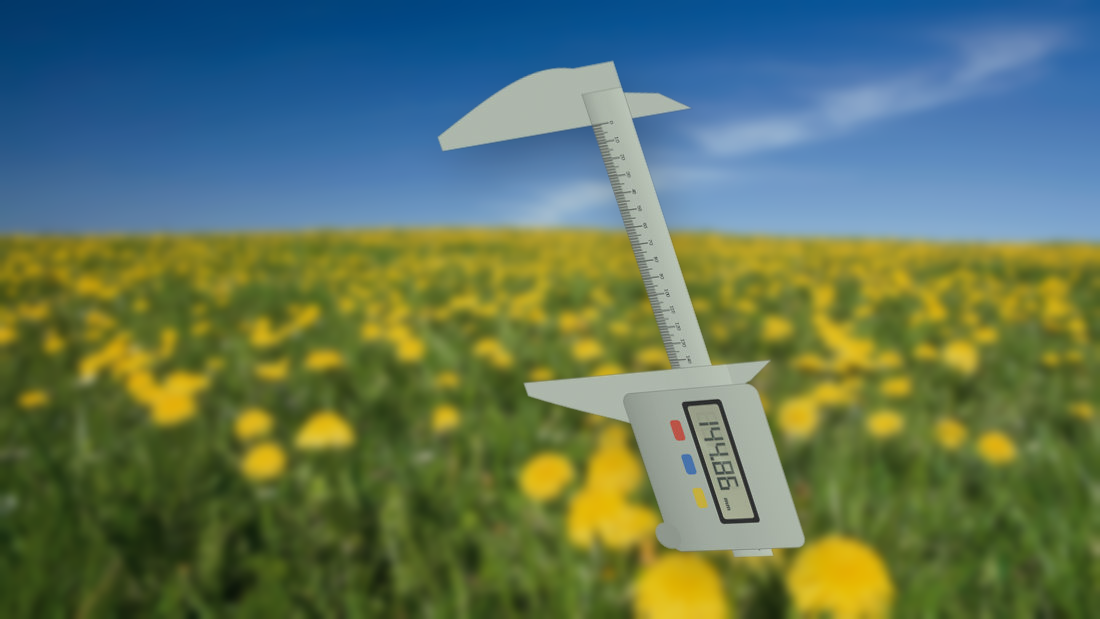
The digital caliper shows 144.86 mm
